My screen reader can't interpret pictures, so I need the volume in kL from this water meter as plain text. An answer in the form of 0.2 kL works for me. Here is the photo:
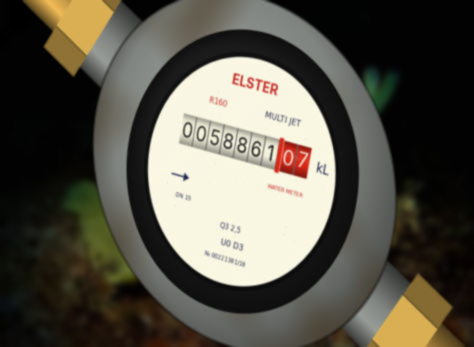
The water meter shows 58861.07 kL
